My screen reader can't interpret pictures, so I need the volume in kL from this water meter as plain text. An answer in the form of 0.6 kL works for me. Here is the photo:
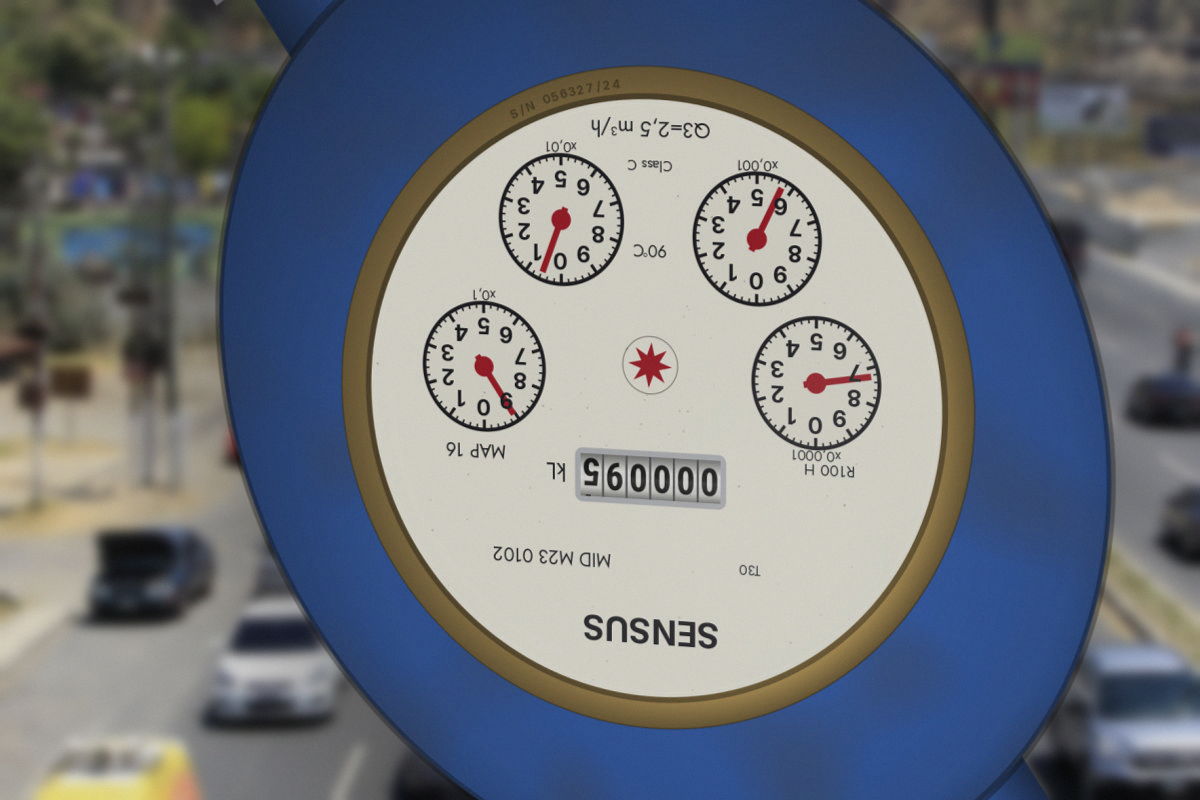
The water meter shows 94.9057 kL
